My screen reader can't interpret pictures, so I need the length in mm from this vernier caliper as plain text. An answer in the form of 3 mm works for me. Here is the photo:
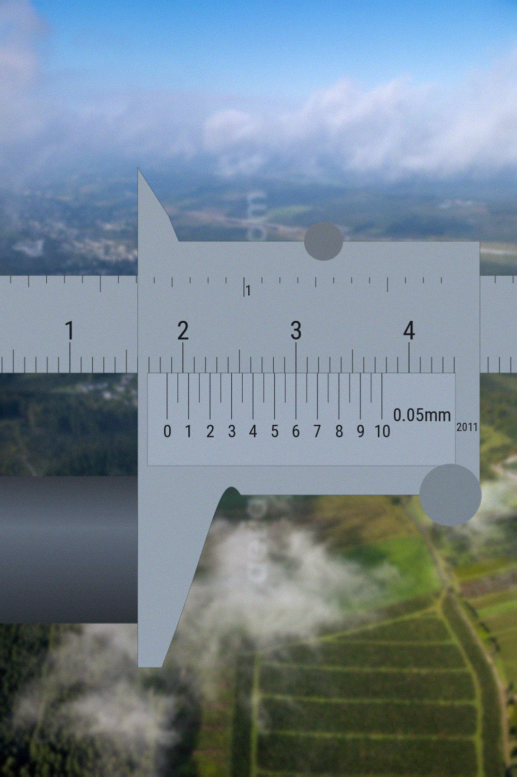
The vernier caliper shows 18.6 mm
